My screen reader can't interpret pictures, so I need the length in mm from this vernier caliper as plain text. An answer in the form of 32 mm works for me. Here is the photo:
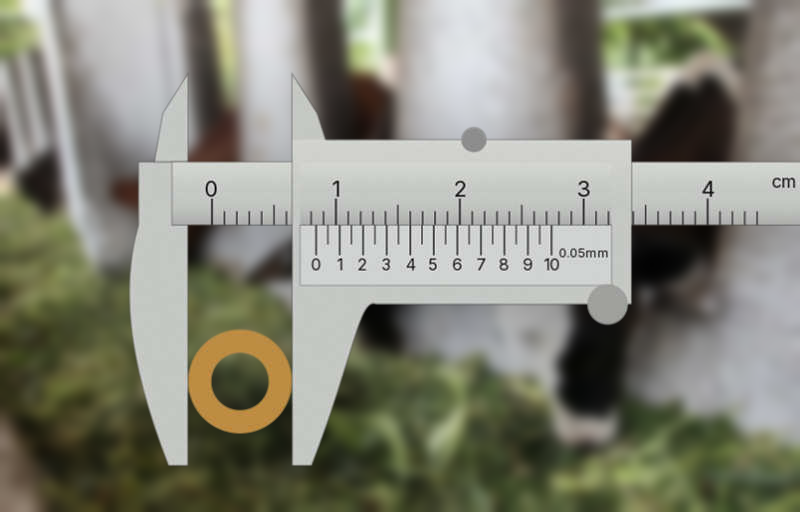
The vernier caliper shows 8.4 mm
